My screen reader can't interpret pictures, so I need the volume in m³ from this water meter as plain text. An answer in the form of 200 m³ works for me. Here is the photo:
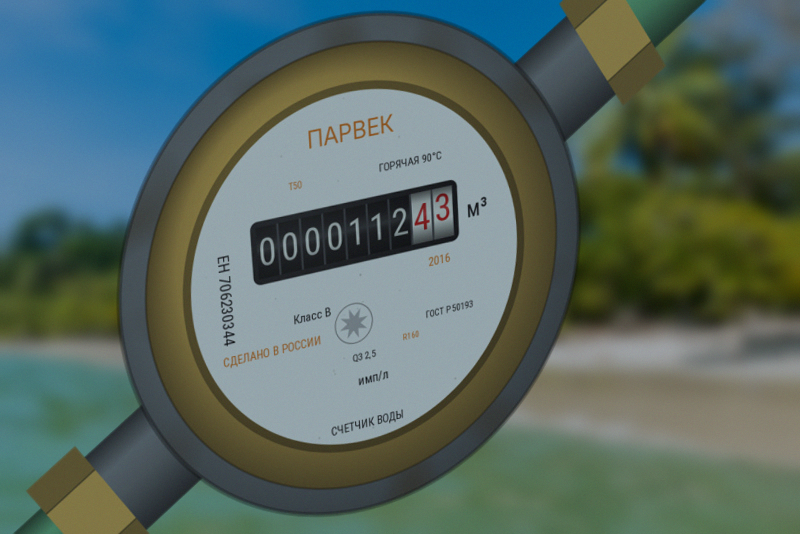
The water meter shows 112.43 m³
